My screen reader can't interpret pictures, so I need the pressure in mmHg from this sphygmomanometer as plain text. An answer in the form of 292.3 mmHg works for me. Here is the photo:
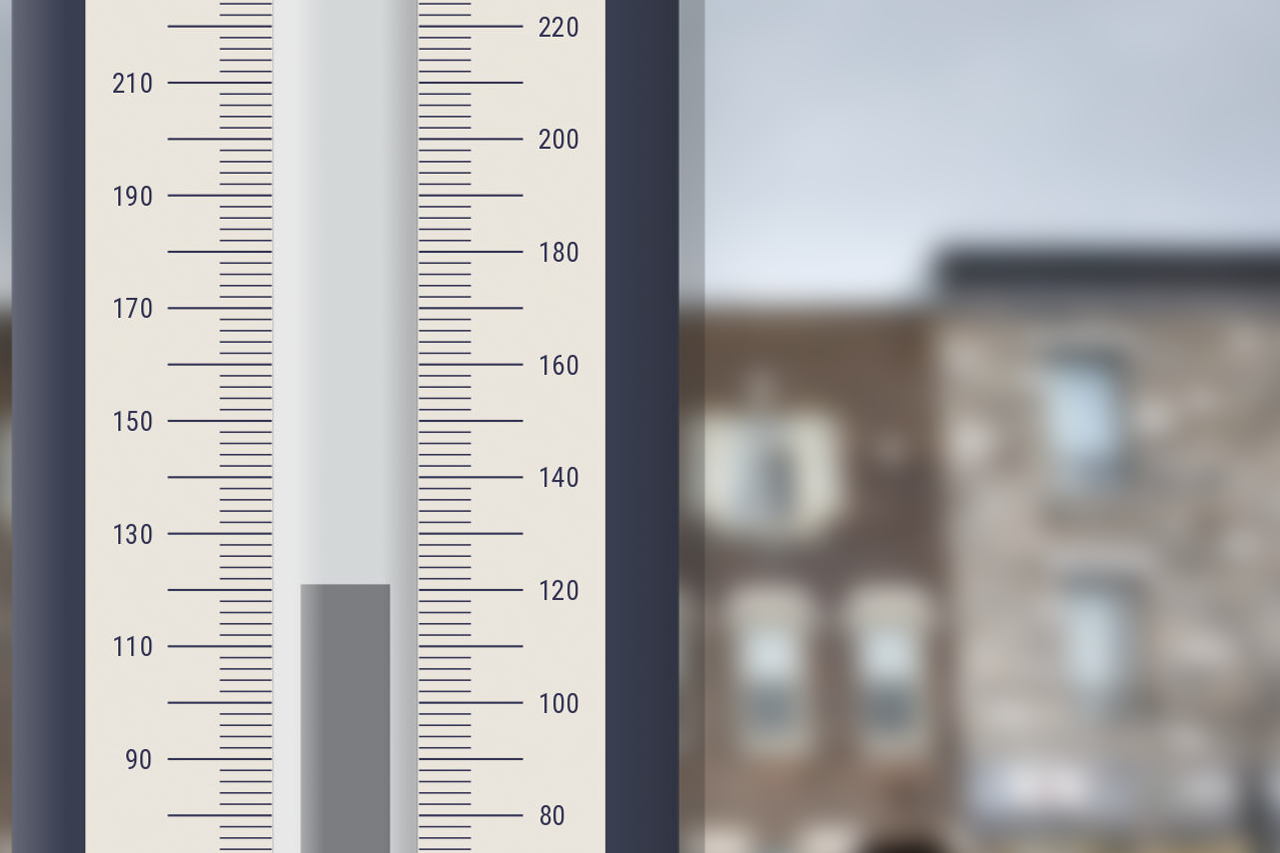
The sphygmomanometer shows 121 mmHg
